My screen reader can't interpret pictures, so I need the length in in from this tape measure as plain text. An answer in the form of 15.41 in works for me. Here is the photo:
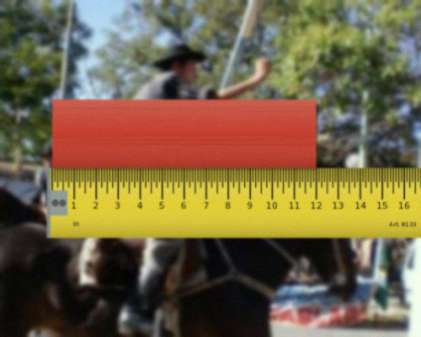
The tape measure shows 12 in
